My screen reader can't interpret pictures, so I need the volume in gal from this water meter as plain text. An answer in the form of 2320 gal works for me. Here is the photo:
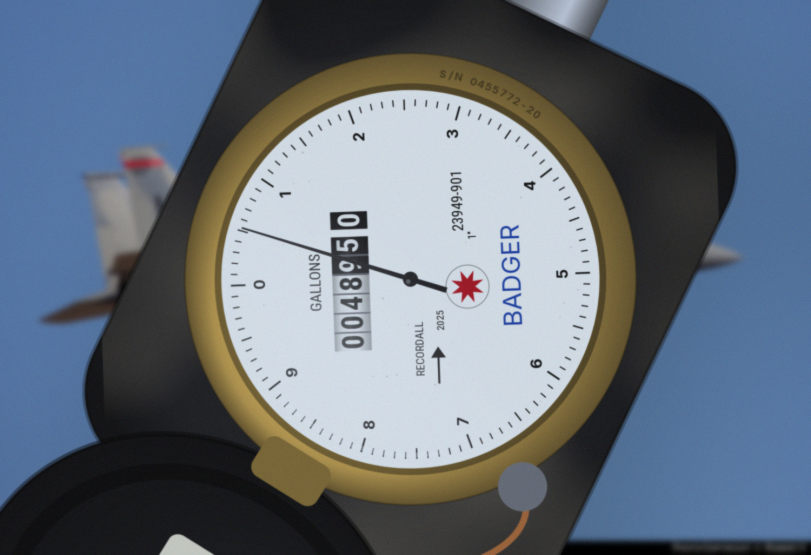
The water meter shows 48950.5 gal
